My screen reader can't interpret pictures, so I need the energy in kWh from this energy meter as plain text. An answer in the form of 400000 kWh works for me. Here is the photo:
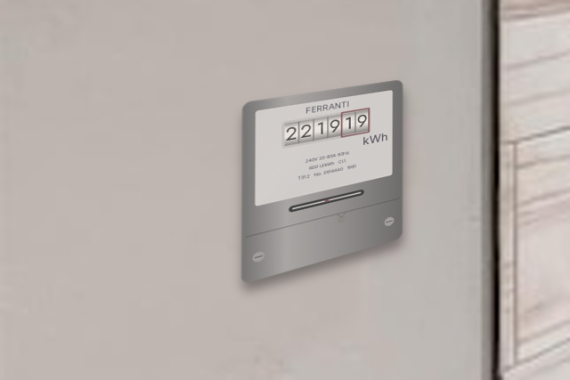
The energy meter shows 2219.19 kWh
